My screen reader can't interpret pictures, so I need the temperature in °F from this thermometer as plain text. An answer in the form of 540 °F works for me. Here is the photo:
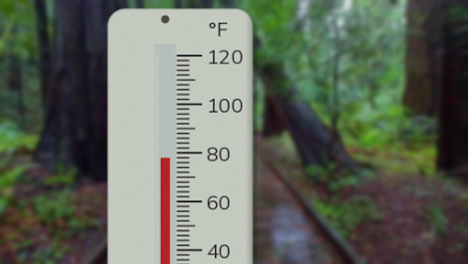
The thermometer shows 78 °F
